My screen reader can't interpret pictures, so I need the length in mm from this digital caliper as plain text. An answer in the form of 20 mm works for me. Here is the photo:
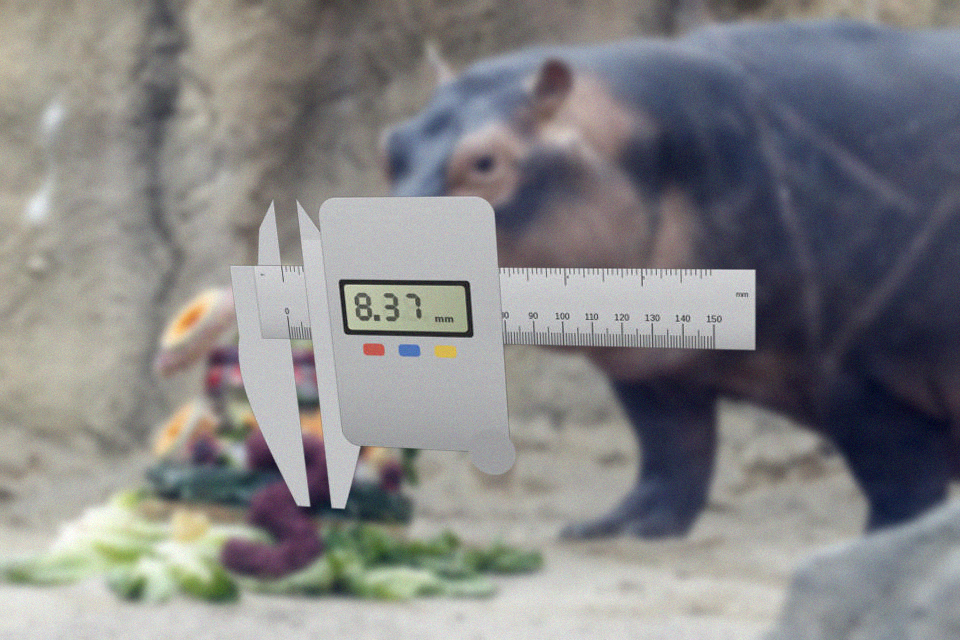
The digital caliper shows 8.37 mm
